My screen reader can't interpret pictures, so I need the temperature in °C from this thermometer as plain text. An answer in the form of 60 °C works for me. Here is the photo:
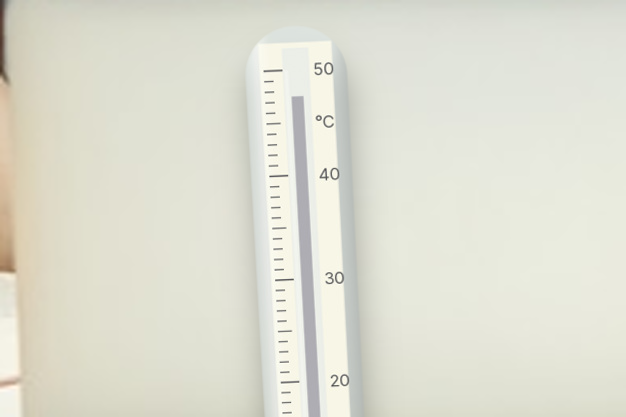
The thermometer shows 47.5 °C
